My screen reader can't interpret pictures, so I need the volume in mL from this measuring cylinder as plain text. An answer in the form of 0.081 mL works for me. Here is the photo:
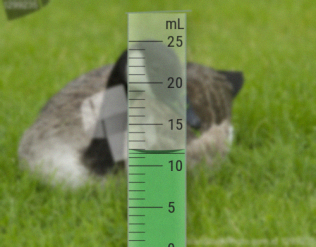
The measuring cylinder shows 11.5 mL
